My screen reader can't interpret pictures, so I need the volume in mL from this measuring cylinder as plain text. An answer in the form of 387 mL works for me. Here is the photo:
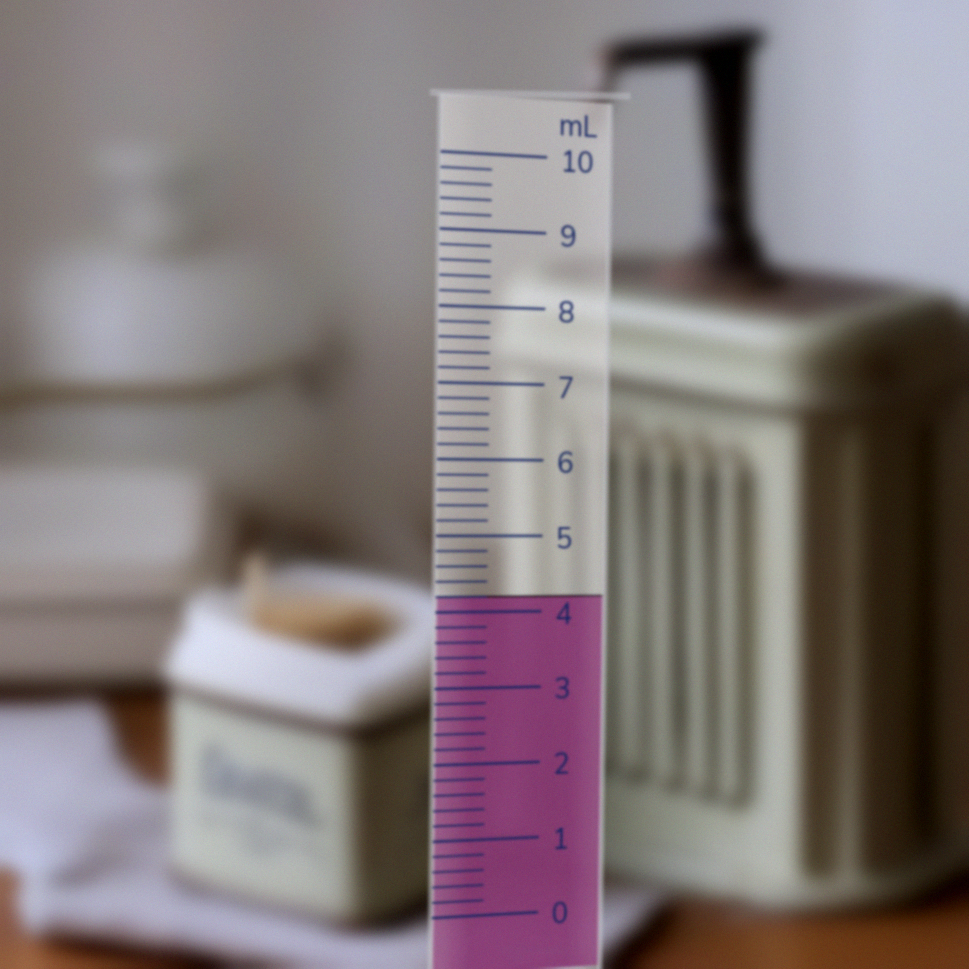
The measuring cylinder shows 4.2 mL
